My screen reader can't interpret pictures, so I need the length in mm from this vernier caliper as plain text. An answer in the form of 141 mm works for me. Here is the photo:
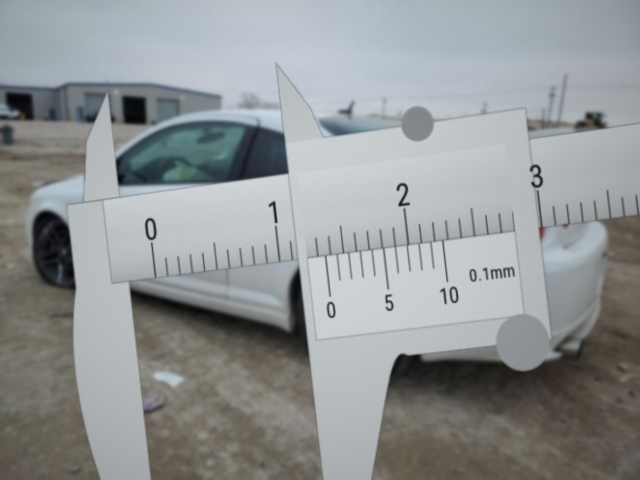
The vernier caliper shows 13.6 mm
